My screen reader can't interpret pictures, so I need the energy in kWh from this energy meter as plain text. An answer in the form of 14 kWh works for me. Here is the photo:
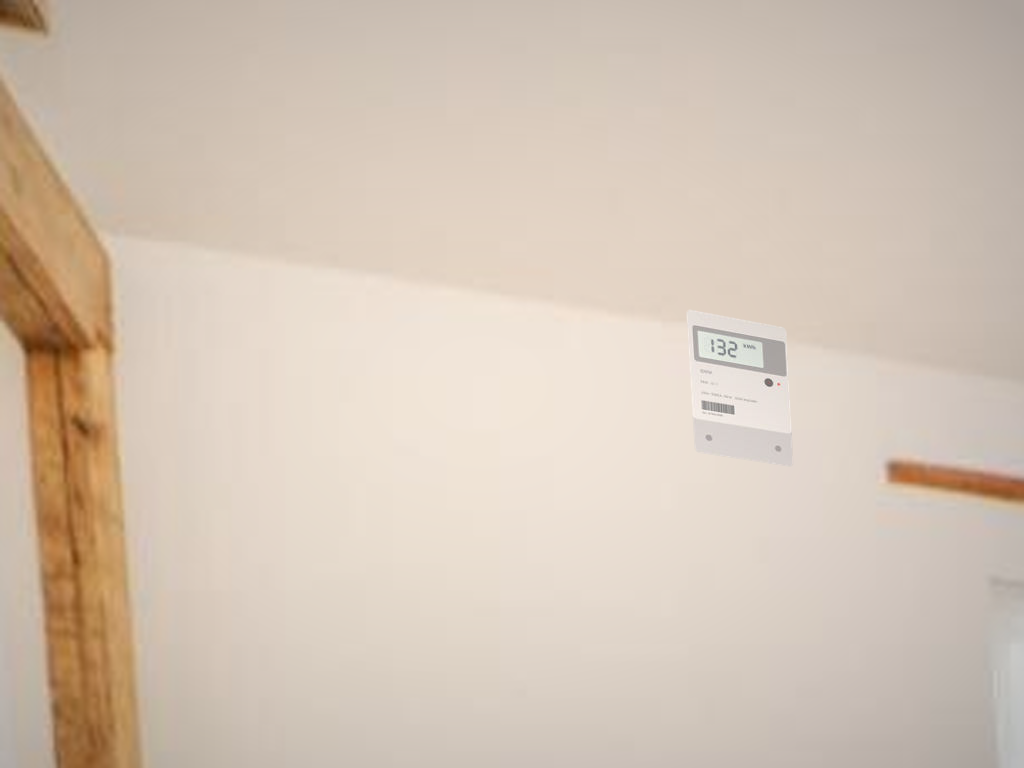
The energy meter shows 132 kWh
